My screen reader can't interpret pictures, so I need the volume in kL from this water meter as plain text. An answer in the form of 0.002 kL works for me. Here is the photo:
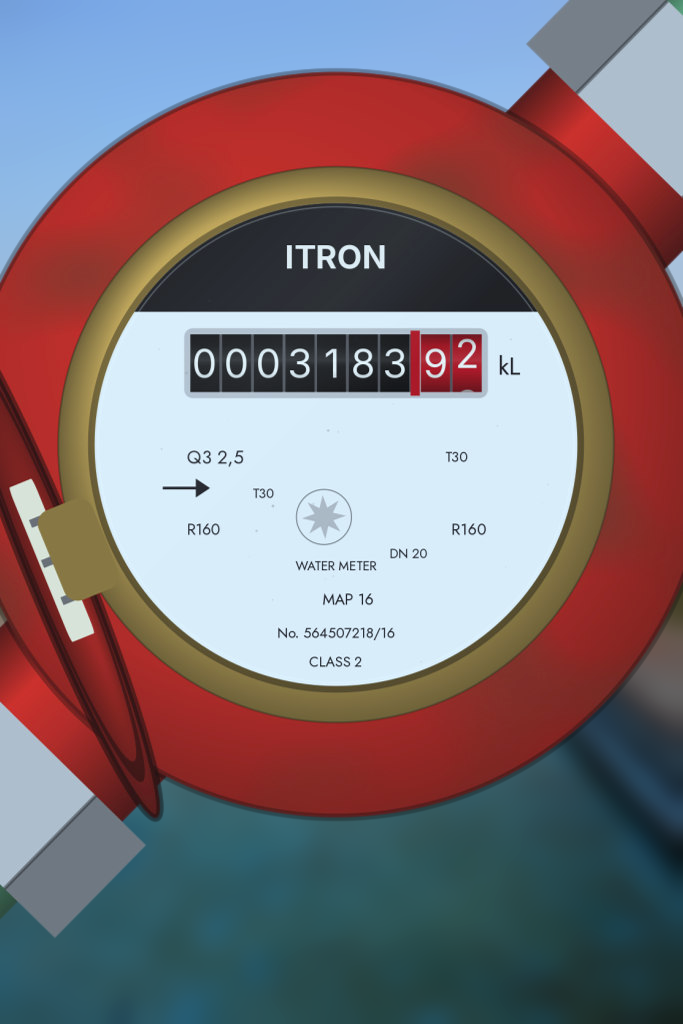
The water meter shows 3183.92 kL
